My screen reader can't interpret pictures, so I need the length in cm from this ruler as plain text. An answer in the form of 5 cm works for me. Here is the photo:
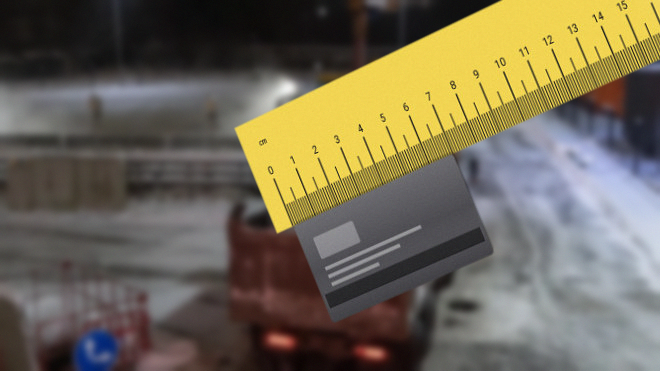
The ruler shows 7 cm
